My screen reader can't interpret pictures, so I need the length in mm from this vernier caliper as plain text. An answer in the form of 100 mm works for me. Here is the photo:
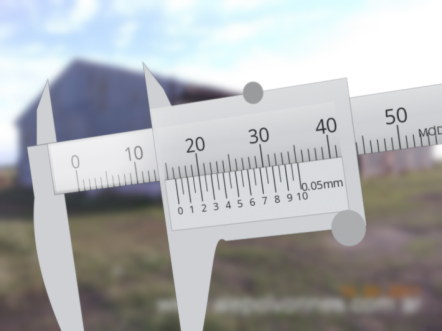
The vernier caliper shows 16.2 mm
